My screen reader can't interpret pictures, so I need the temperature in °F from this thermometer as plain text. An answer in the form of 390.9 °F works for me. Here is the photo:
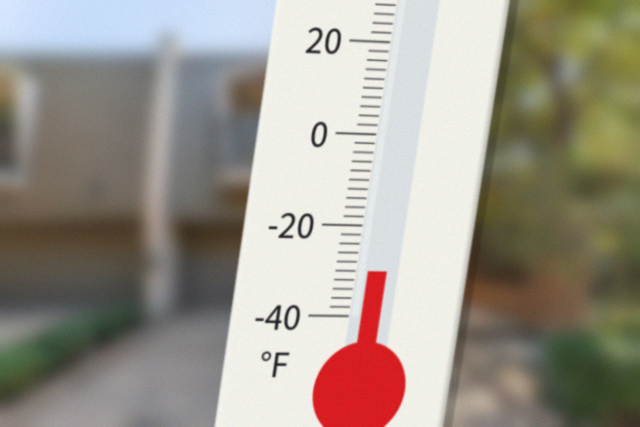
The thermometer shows -30 °F
